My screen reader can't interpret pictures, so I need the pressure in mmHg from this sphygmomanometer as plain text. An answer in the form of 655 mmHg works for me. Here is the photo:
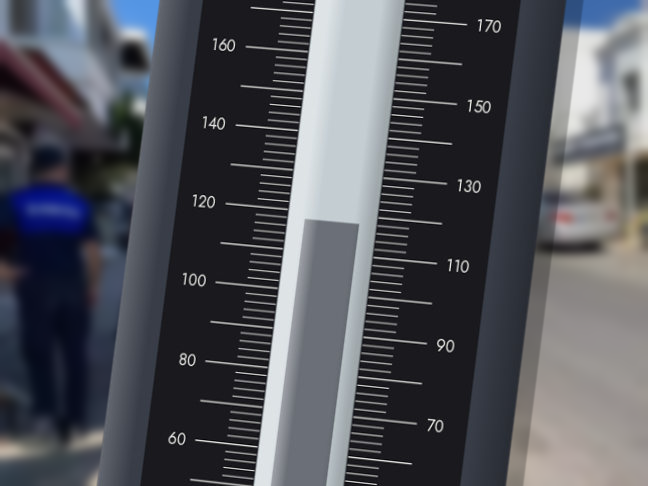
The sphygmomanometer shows 118 mmHg
